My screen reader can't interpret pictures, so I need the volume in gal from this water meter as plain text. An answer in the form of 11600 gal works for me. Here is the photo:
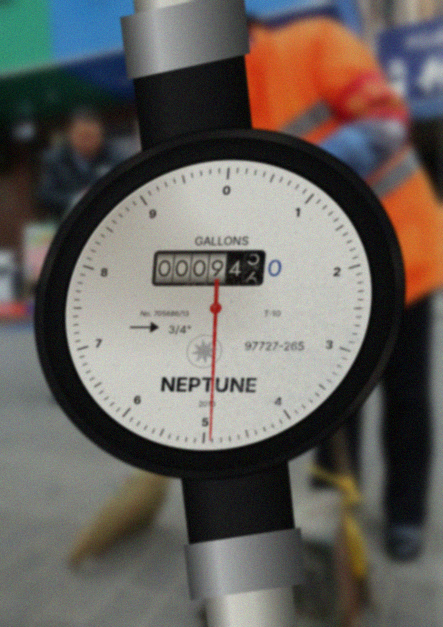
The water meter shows 9454.9 gal
